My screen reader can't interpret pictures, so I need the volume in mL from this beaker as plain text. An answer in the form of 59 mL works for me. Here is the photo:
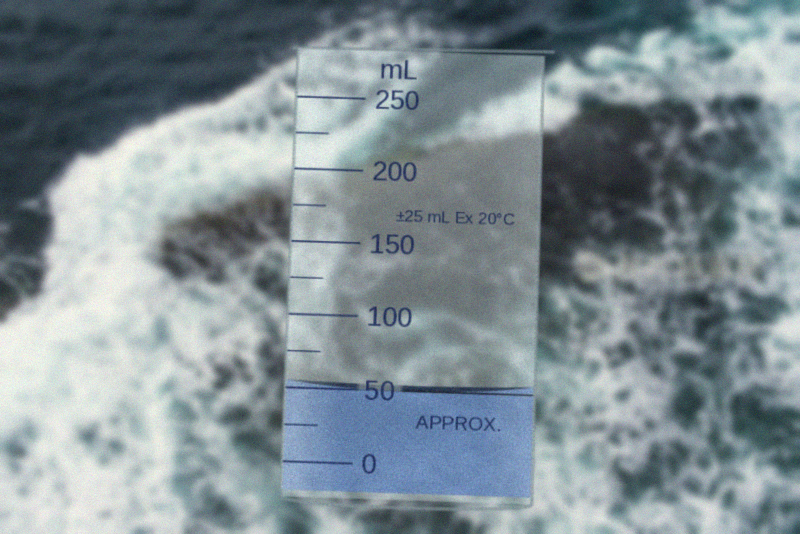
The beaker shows 50 mL
